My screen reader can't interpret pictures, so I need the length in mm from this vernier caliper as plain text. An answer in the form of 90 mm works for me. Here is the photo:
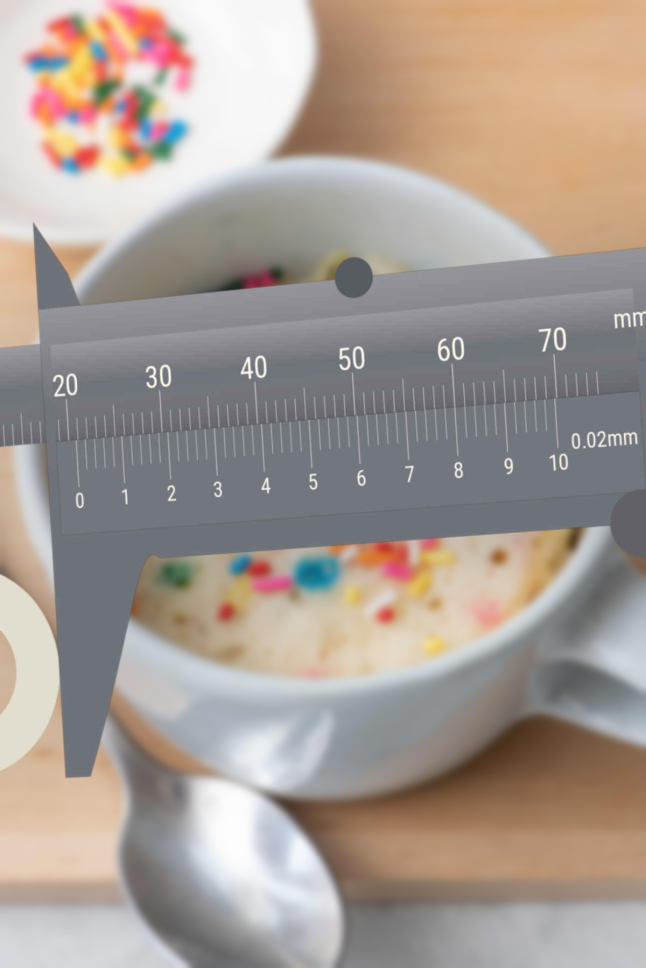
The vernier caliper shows 20.8 mm
